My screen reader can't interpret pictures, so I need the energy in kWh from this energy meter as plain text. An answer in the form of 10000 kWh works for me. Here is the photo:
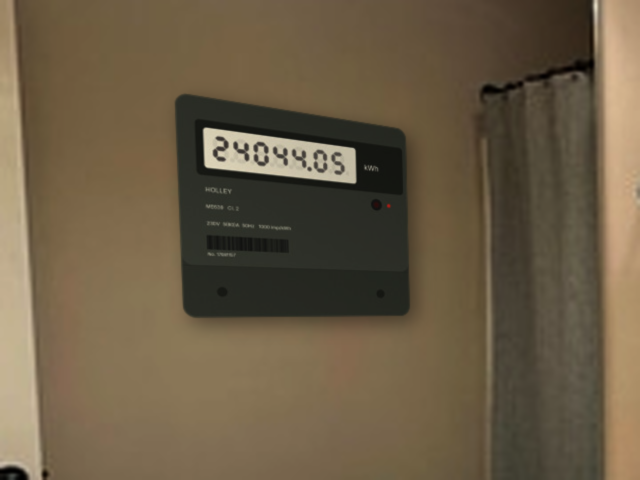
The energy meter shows 24044.05 kWh
